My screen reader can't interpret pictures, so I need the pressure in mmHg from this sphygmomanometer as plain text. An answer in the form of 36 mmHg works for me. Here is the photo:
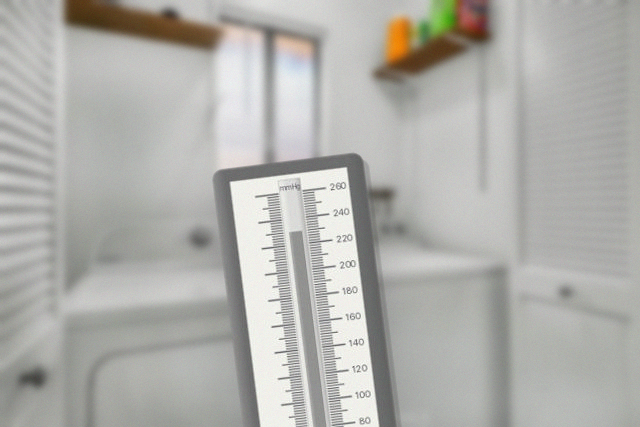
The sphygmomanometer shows 230 mmHg
